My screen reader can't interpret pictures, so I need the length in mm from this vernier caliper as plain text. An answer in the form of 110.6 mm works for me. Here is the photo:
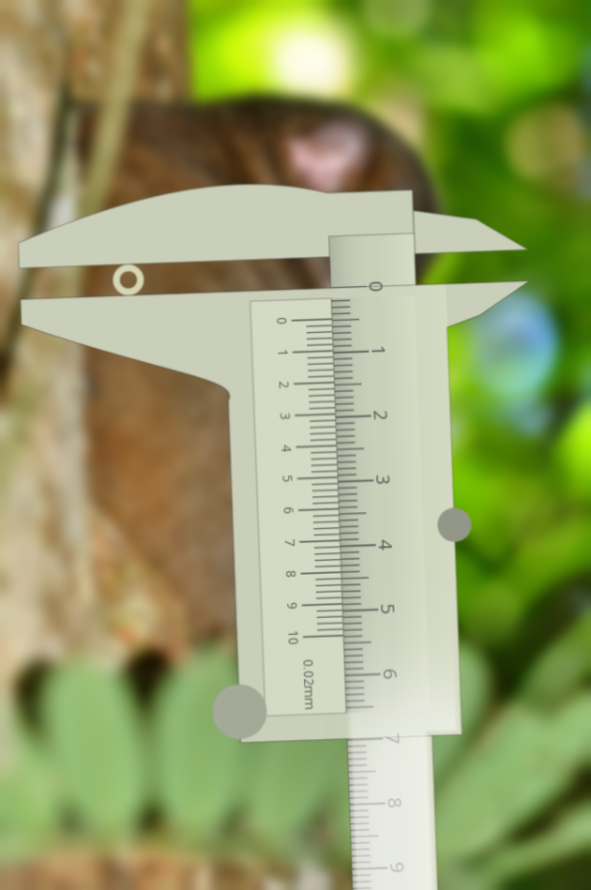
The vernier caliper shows 4.8 mm
